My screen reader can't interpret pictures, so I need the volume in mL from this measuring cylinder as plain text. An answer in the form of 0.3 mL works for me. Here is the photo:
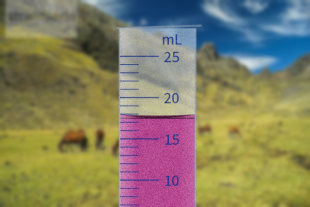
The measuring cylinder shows 17.5 mL
